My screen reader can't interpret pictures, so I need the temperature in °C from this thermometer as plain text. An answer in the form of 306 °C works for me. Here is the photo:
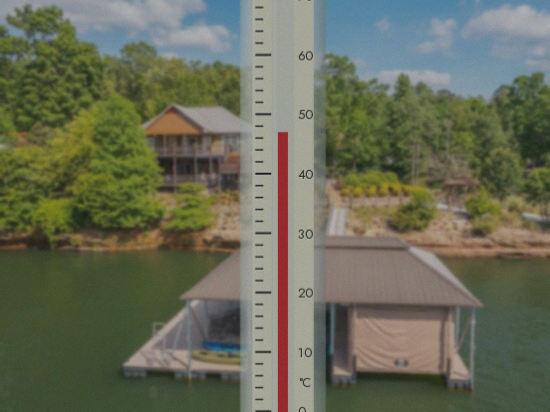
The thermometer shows 47 °C
